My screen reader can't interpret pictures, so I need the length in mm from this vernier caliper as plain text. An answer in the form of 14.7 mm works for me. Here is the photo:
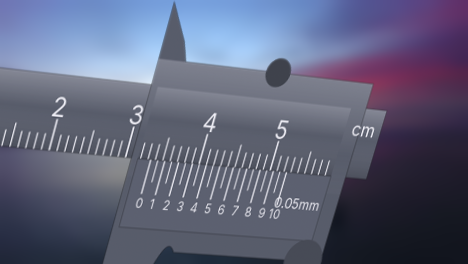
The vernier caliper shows 33.4 mm
